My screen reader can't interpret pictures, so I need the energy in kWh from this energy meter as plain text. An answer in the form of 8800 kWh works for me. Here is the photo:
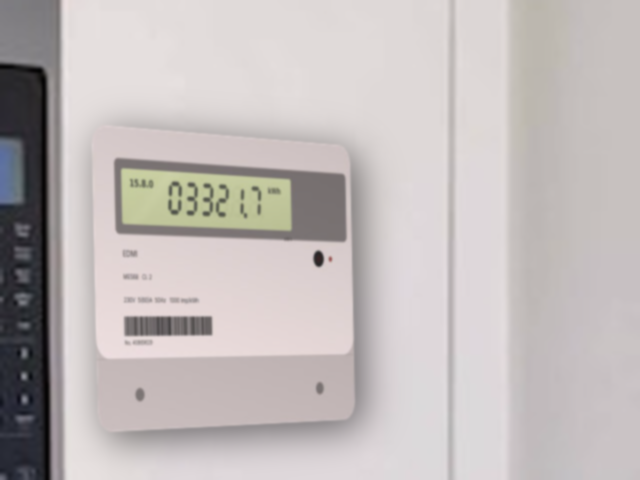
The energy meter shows 3321.7 kWh
